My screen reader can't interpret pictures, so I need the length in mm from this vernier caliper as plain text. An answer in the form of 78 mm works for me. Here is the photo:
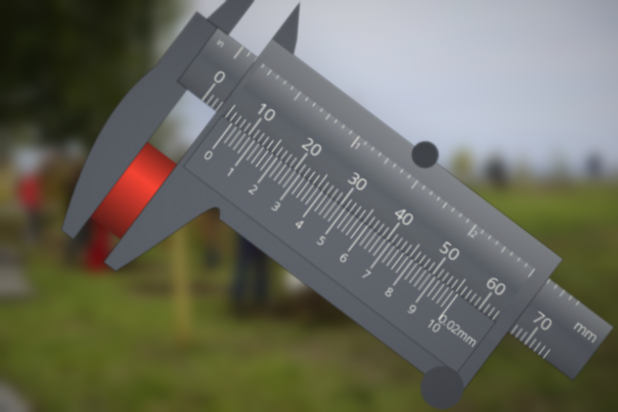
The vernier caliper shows 6.5 mm
